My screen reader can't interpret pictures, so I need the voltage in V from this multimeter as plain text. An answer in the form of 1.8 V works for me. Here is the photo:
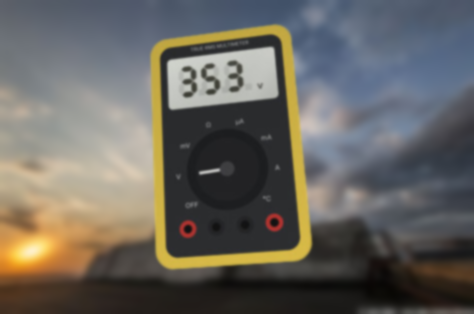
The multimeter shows 353 V
